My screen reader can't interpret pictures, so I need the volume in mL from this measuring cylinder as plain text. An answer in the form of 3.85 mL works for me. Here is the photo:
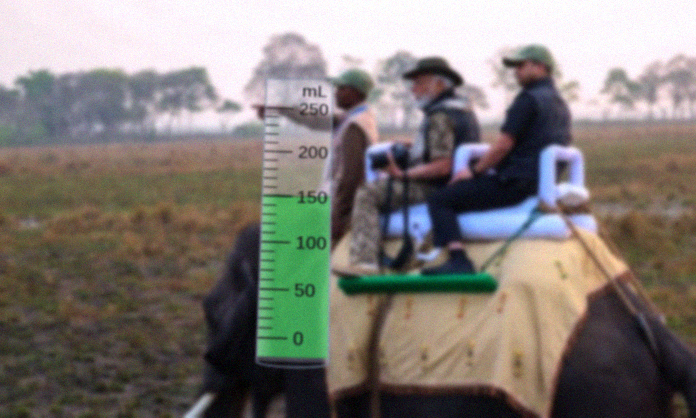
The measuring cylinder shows 150 mL
